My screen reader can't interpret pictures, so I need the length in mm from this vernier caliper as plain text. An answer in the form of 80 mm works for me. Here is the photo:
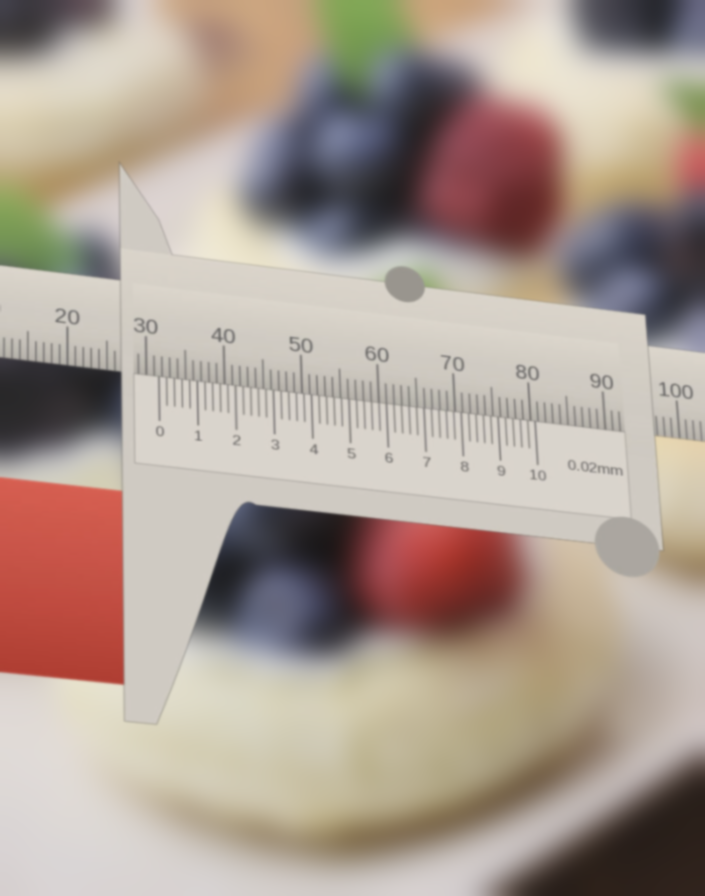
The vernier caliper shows 31.6 mm
